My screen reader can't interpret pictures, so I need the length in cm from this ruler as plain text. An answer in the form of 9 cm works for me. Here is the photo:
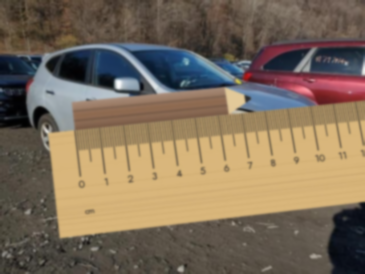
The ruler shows 7.5 cm
